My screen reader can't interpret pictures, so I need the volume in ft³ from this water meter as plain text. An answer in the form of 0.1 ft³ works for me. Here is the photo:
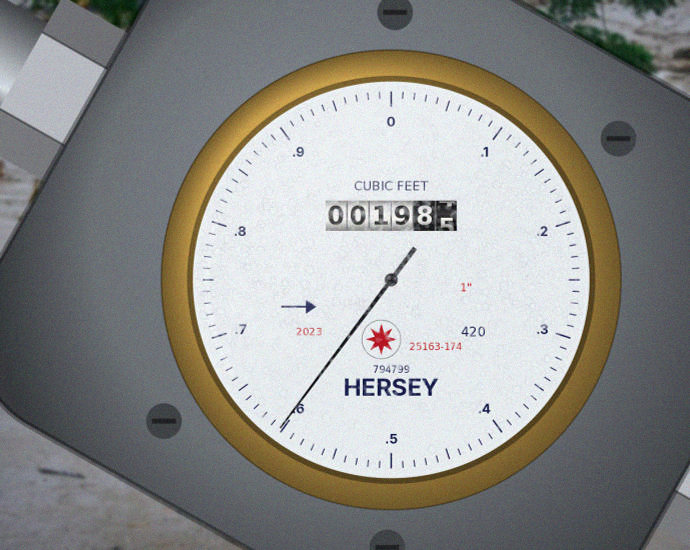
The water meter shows 1984.60 ft³
